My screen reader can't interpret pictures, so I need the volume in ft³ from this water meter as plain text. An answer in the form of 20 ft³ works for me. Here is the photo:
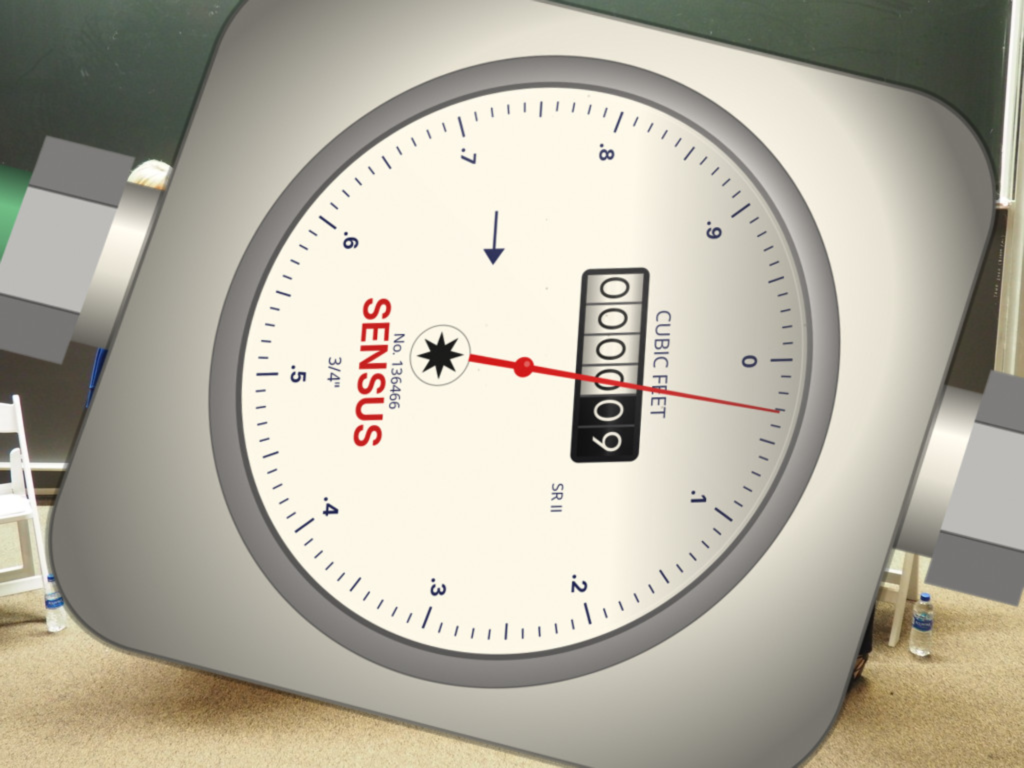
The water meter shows 9.03 ft³
